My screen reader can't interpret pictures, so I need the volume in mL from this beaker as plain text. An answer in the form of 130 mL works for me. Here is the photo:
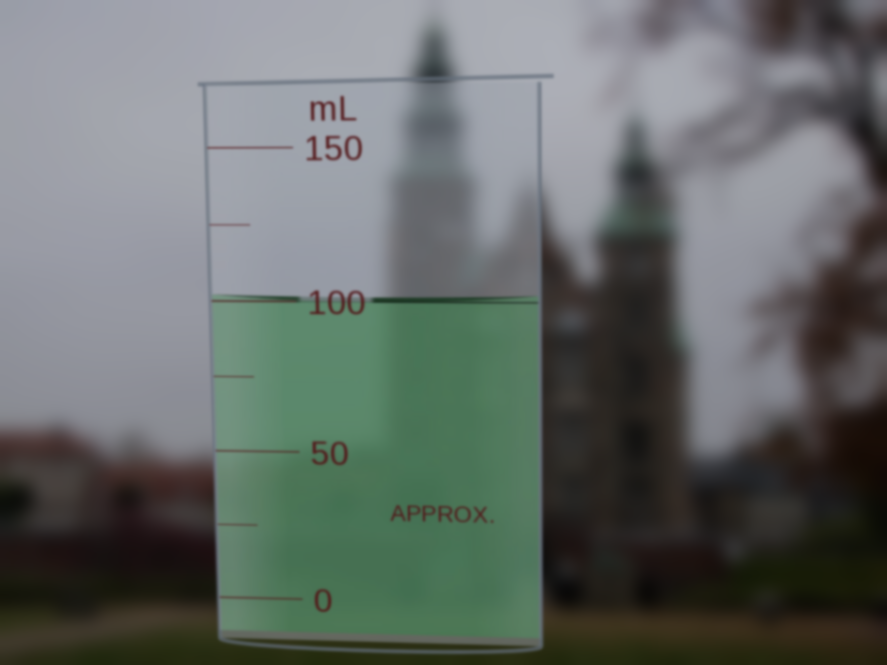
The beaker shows 100 mL
